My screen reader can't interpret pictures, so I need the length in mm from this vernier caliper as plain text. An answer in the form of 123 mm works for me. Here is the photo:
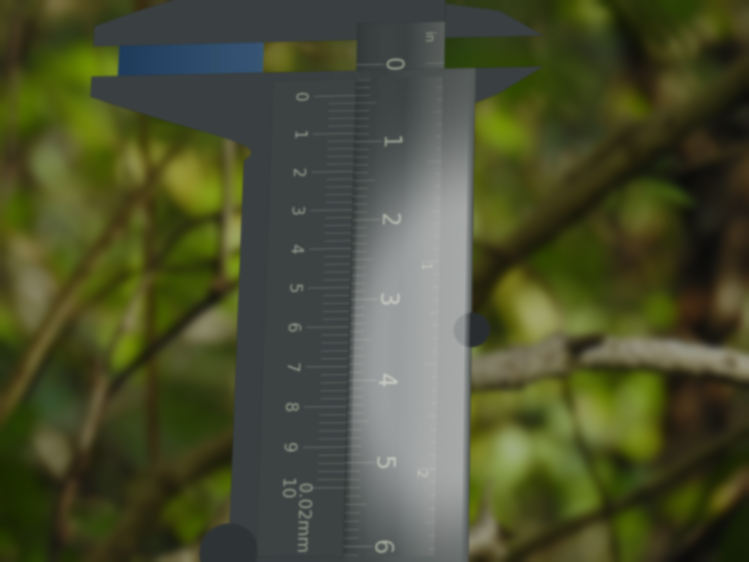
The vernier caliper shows 4.0 mm
